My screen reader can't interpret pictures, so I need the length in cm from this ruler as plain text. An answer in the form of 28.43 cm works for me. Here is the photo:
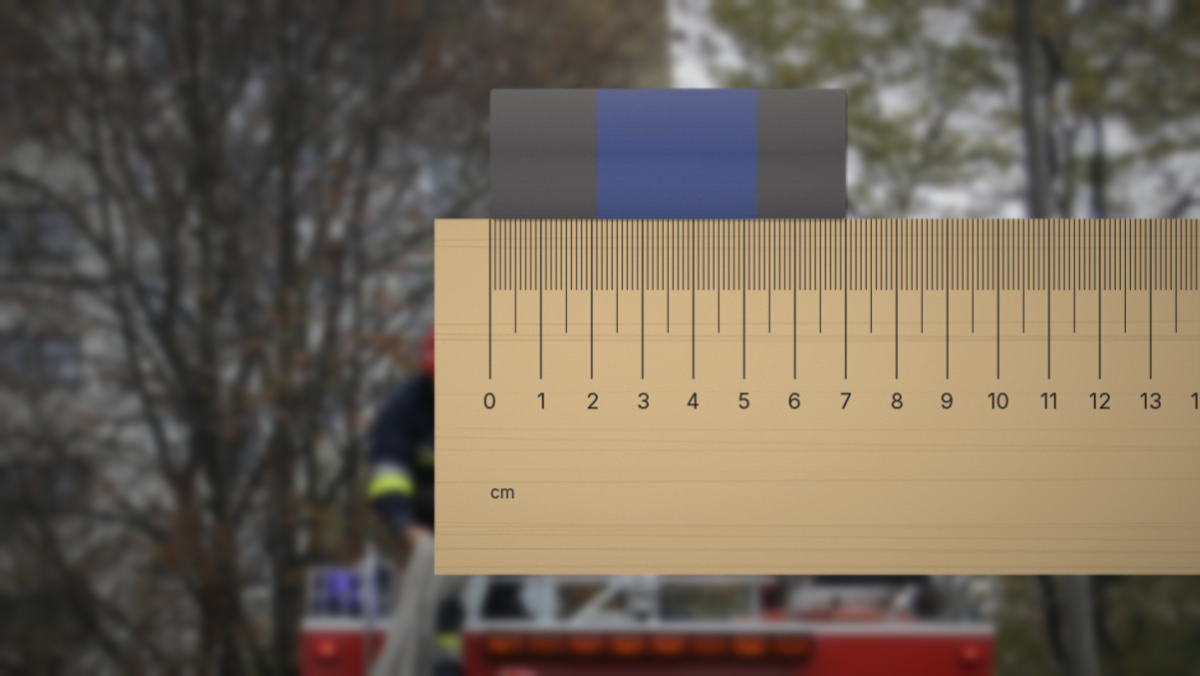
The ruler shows 7 cm
